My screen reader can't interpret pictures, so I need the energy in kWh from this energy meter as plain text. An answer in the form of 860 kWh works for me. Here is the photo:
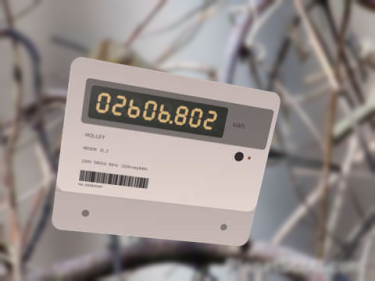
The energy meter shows 2606.802 kWh
